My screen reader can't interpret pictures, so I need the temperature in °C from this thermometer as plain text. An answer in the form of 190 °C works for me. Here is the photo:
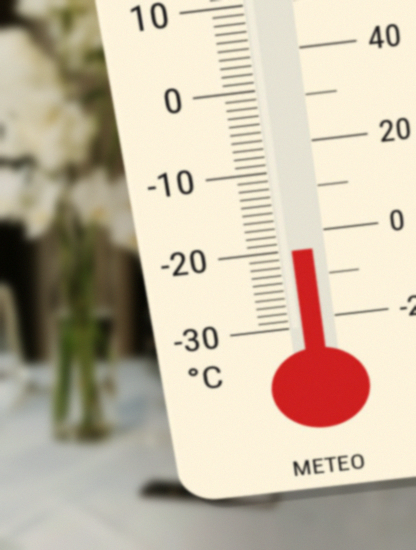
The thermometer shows -20 °C
